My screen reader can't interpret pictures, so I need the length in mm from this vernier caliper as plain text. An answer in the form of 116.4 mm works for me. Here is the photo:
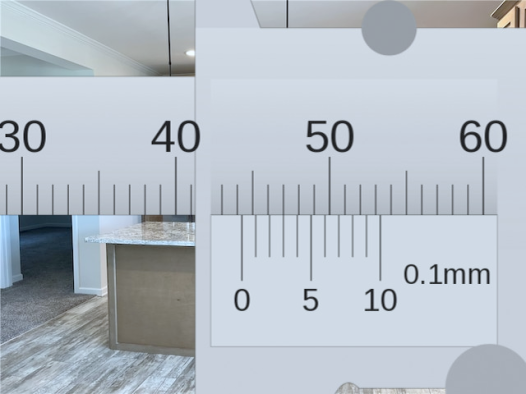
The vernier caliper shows 44.3 mm
